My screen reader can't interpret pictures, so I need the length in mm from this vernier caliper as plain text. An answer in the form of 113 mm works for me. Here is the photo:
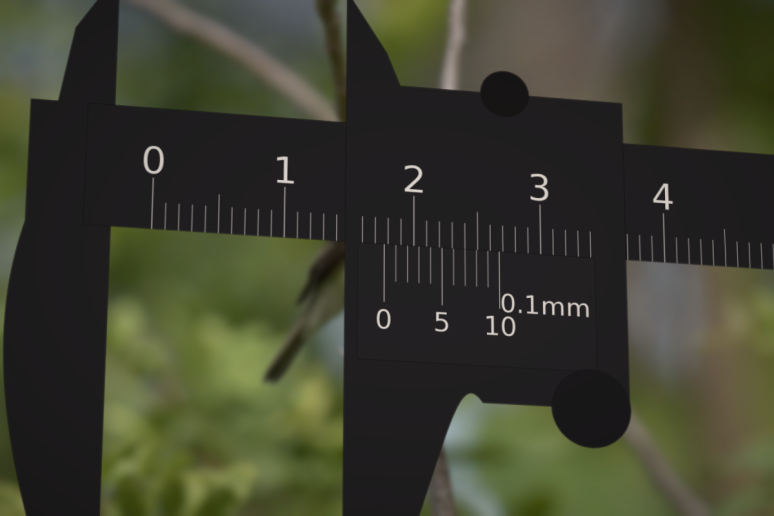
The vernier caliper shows 17.7 mm
